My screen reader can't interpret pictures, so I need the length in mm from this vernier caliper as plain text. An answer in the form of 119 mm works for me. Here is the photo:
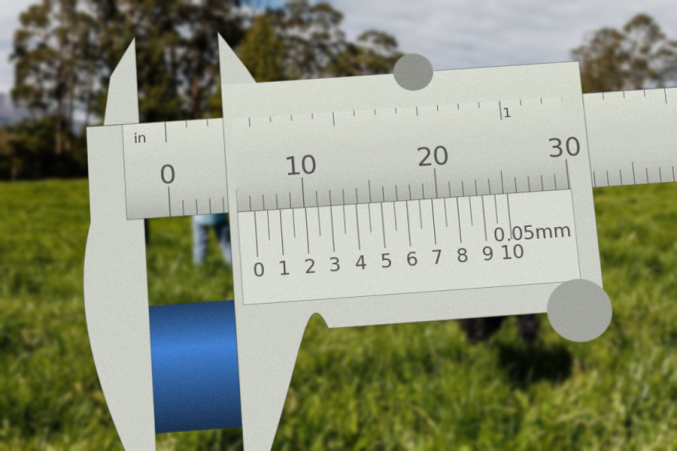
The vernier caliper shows 6.3 mm
